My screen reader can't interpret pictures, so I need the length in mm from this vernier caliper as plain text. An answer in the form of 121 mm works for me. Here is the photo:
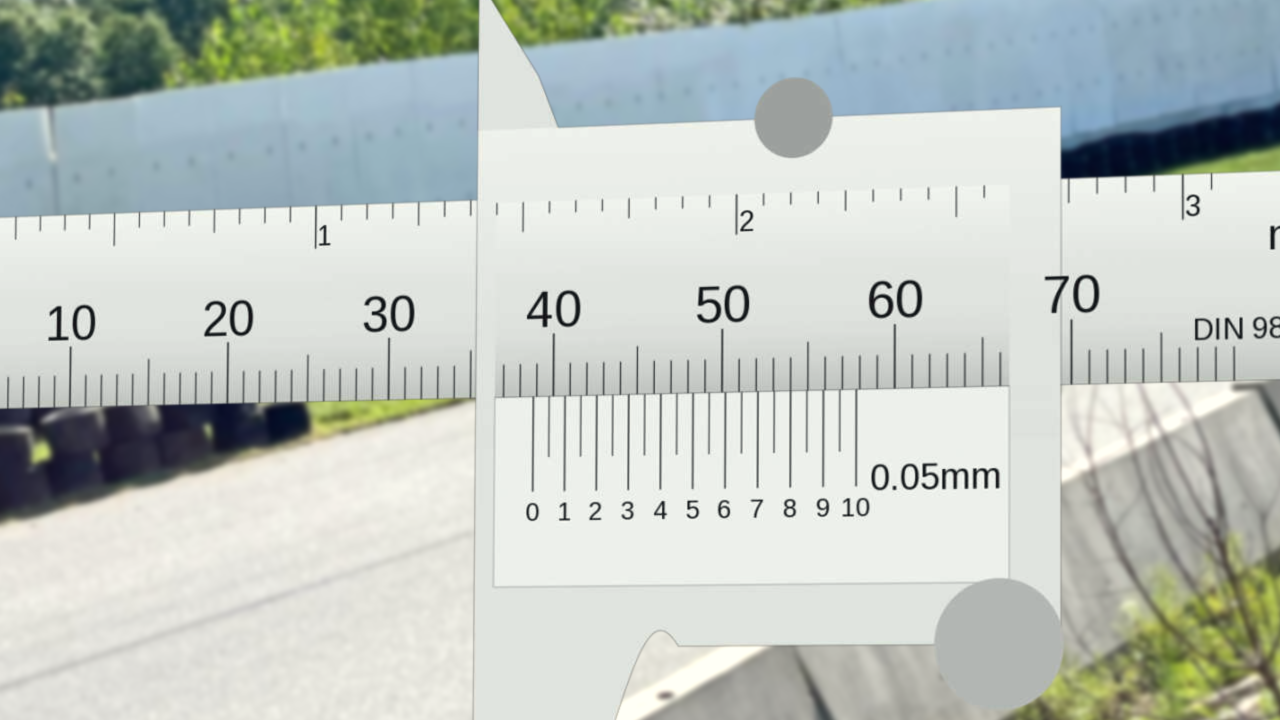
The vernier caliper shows 38.8 mm
